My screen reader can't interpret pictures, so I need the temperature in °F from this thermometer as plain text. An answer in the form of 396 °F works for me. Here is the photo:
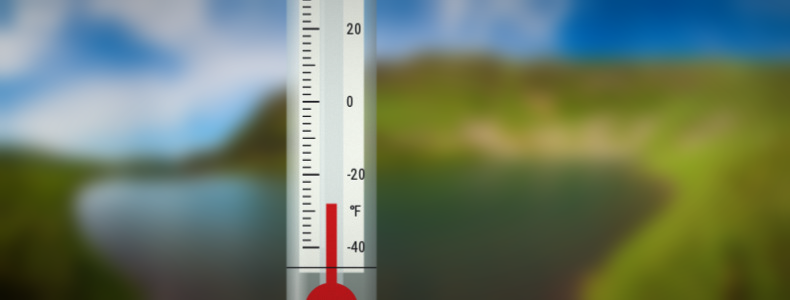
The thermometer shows -28 °F
